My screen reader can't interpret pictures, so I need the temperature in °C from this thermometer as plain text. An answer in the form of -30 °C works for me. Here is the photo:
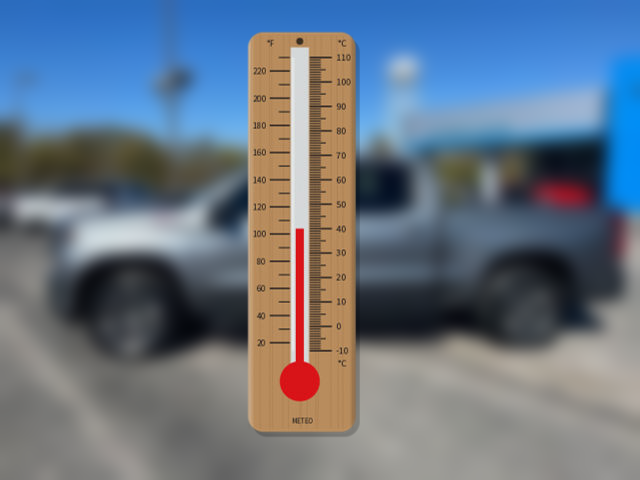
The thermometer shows 40 °C
